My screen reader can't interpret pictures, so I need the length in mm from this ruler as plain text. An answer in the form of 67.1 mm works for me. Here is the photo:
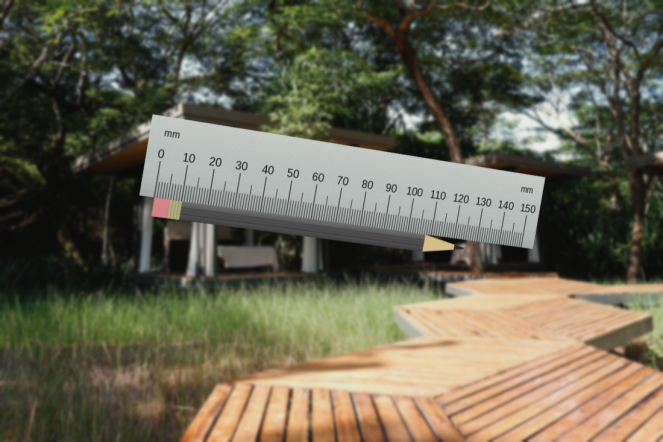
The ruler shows 125 mm
